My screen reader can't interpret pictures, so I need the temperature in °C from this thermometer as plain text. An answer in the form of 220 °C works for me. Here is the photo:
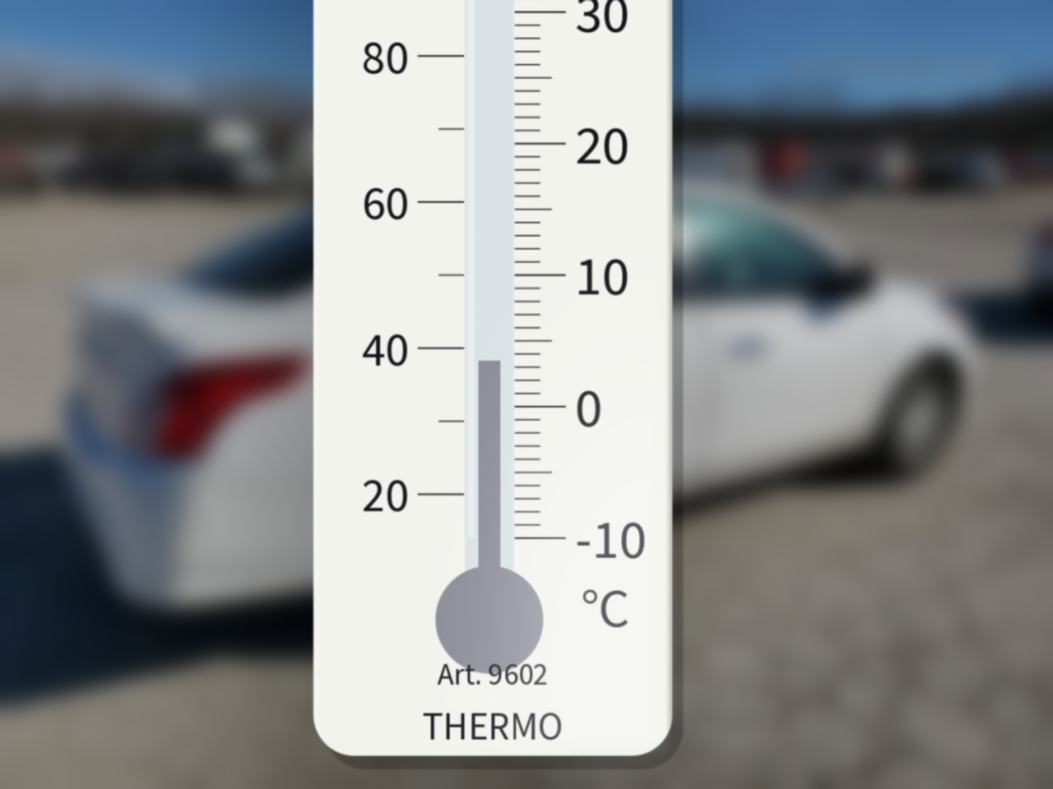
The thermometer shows 3.5 °C
